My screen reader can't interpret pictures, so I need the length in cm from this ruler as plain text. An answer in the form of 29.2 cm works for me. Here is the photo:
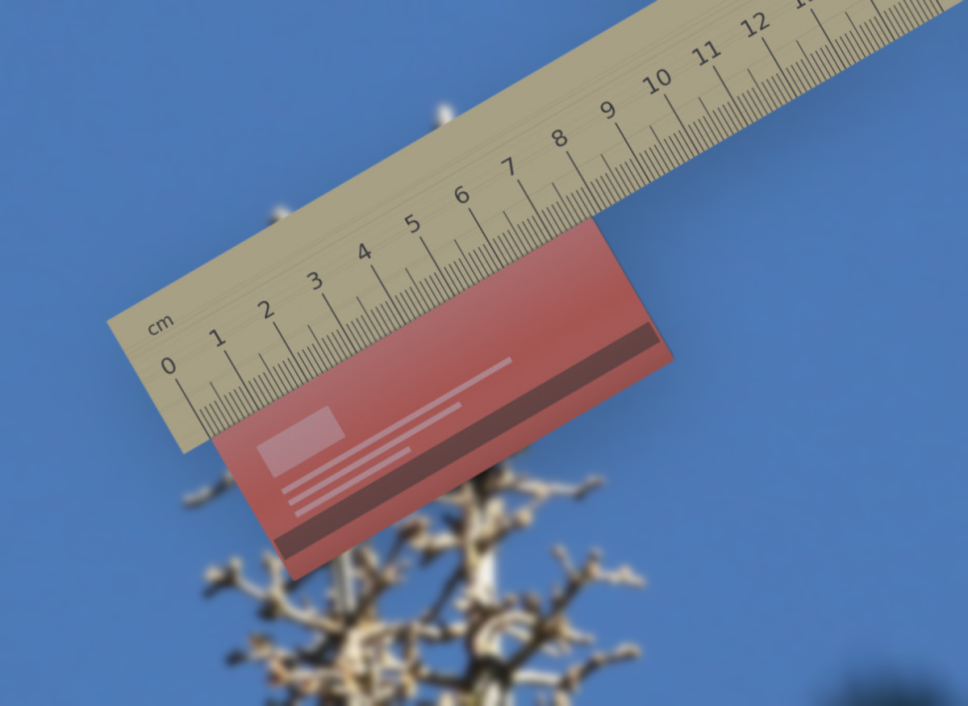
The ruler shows 7.8 cm
